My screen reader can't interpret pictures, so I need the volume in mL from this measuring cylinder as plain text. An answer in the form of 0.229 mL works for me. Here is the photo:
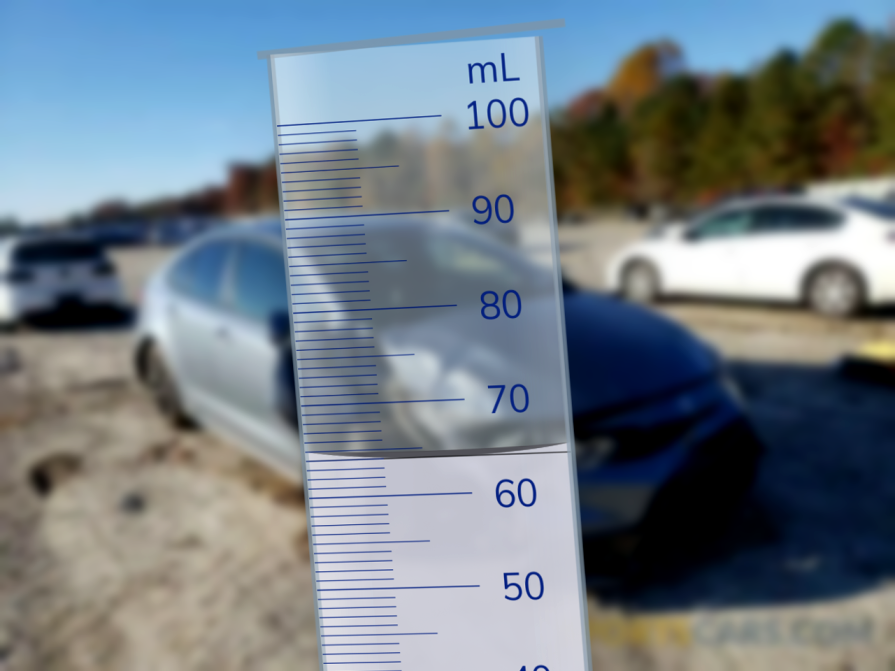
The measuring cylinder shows 64 mL
